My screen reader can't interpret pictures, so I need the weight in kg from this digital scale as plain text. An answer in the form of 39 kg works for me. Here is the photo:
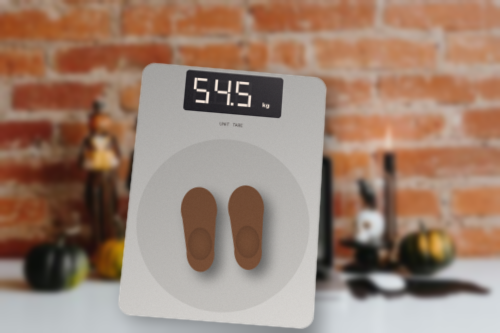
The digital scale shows 54.5 kg
